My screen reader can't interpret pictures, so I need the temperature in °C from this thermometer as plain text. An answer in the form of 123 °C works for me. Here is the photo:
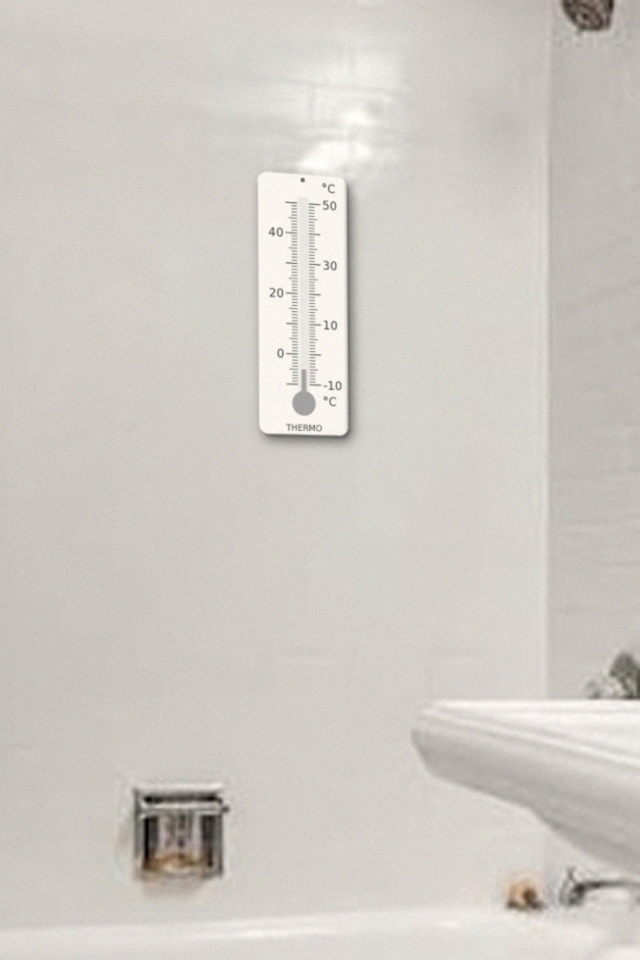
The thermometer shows -5 °C
